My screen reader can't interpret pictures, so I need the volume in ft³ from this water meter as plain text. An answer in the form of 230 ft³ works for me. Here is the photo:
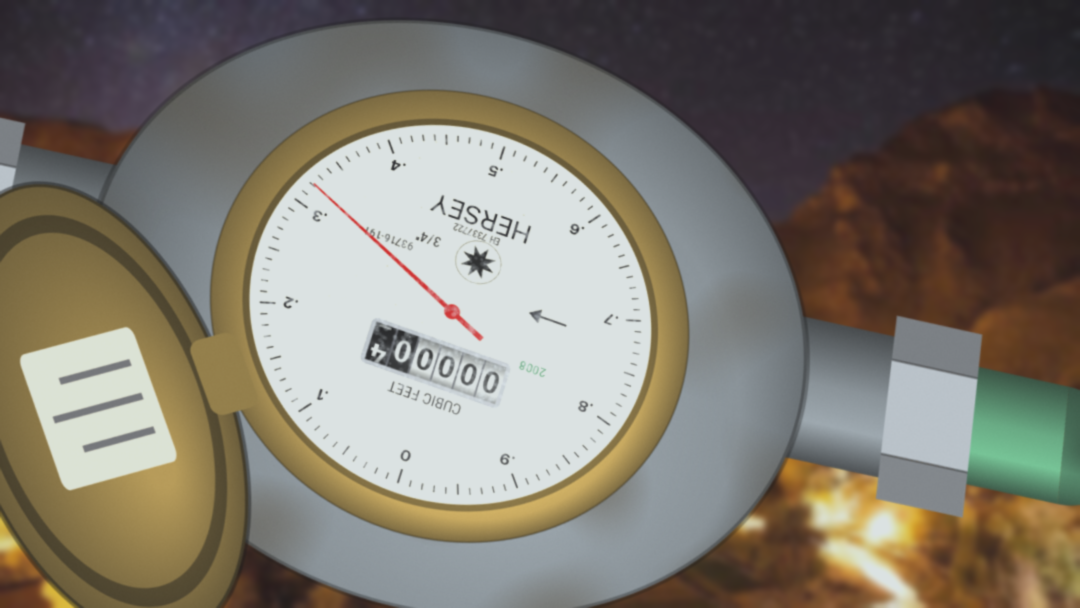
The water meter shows 4.32 ft³
